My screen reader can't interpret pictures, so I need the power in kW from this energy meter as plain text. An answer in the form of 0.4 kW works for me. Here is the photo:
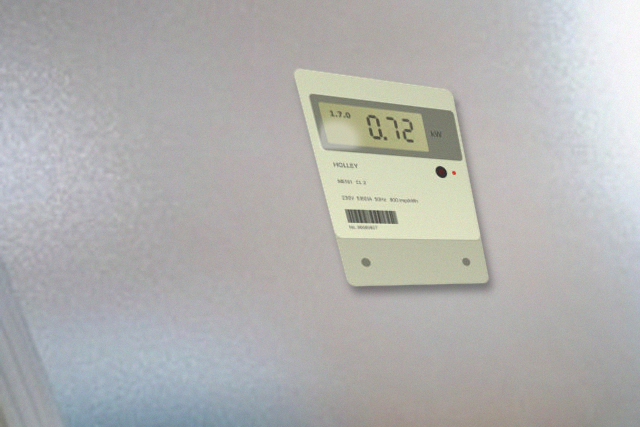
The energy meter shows 0.72 kW
